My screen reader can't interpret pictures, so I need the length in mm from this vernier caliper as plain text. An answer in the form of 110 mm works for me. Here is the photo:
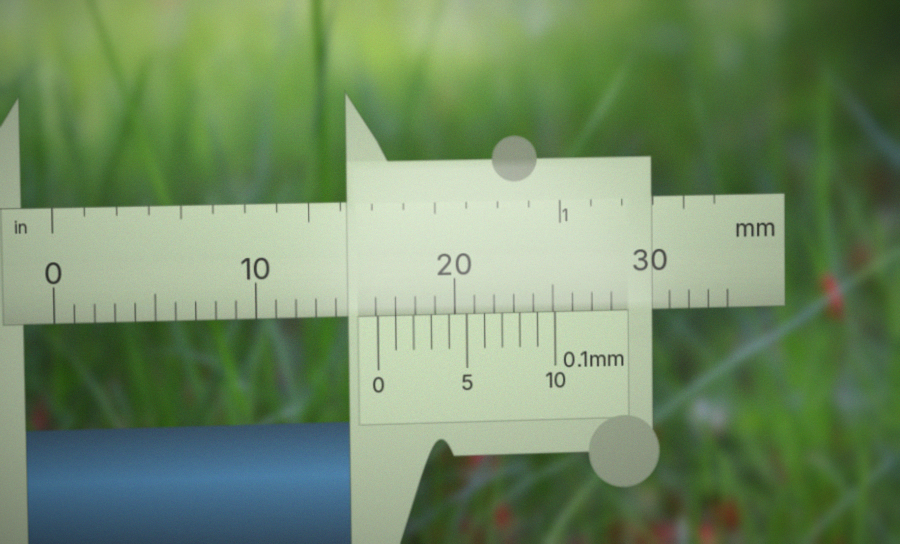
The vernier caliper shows 16.1 mm
